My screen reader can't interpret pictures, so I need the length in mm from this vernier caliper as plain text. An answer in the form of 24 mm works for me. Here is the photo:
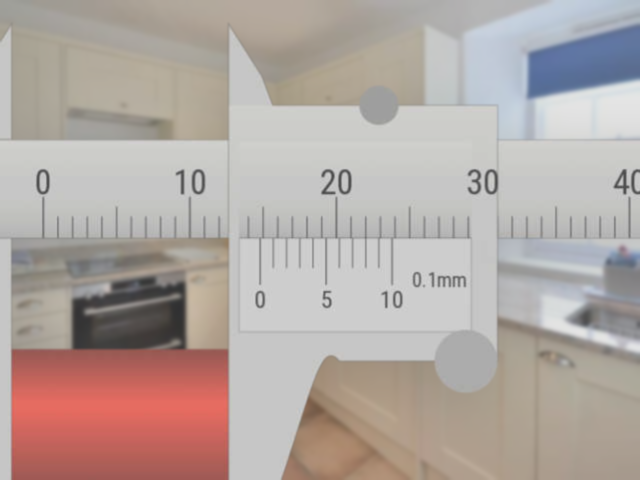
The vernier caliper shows 14.8 mm
